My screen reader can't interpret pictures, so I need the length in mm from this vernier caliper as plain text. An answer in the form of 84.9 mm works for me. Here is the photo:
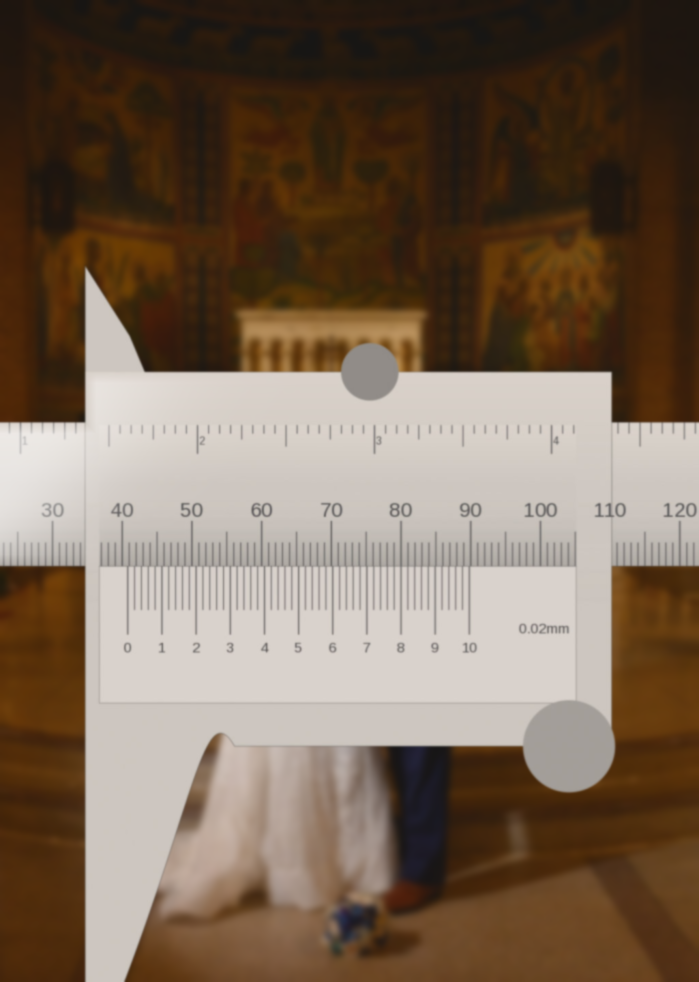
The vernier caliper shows 40.8 mm
